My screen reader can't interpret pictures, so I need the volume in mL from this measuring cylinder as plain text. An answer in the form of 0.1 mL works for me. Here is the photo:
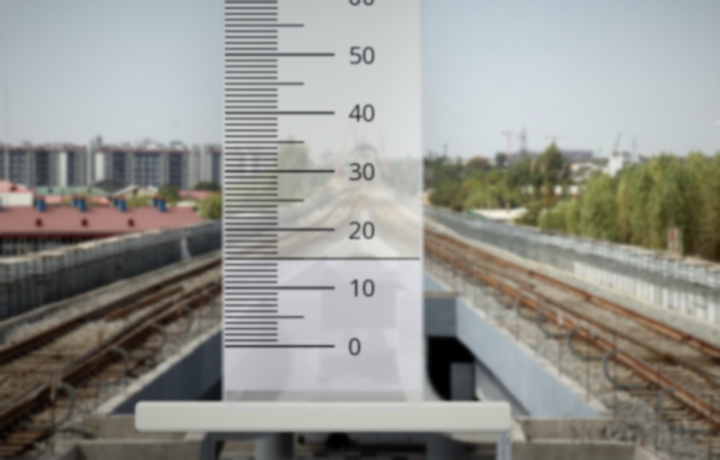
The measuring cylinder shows 15 mL
